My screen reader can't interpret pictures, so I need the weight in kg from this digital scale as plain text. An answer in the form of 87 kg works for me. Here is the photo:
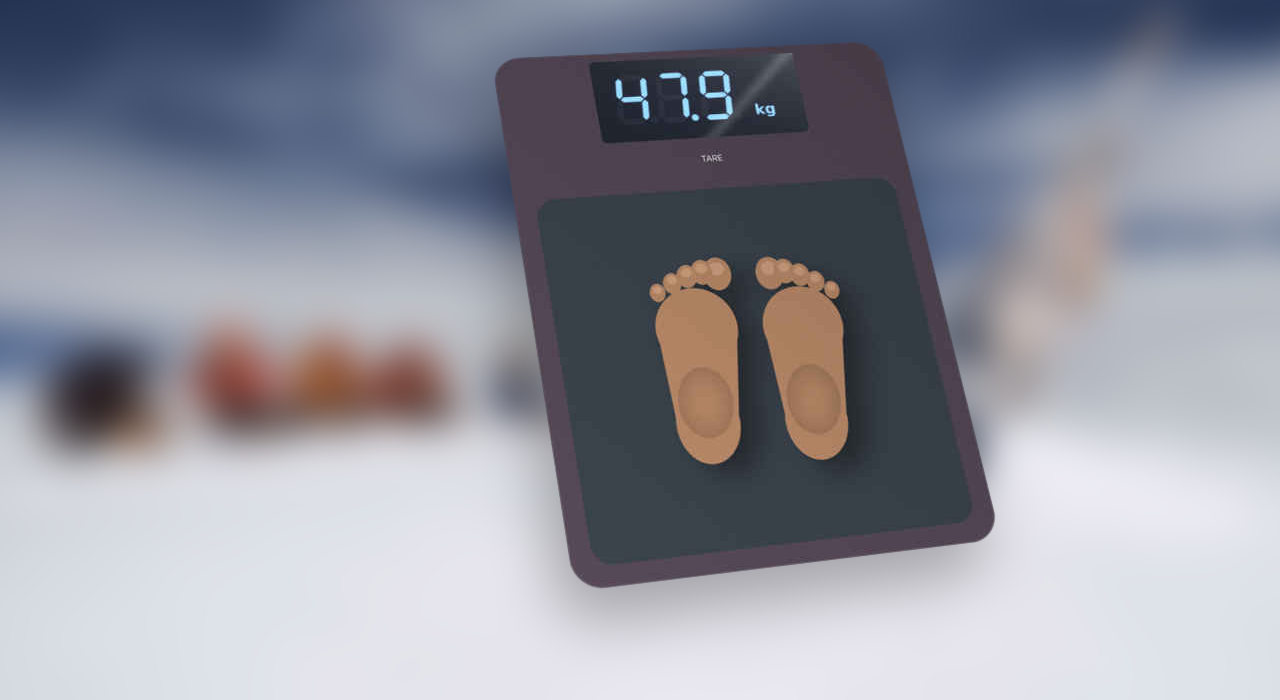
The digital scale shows 47.9 kg
